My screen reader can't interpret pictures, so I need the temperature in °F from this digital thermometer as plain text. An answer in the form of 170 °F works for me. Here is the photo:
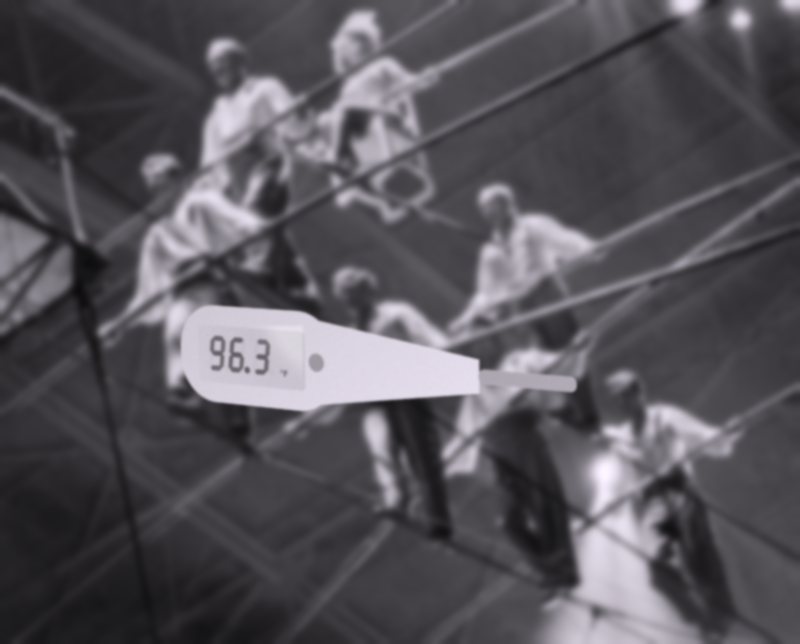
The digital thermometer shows 96.3 °F
